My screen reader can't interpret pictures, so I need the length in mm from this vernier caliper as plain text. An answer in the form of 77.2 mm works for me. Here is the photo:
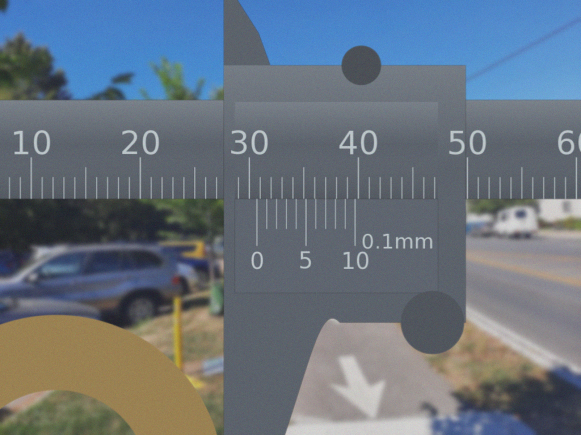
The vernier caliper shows 30.7 mm
